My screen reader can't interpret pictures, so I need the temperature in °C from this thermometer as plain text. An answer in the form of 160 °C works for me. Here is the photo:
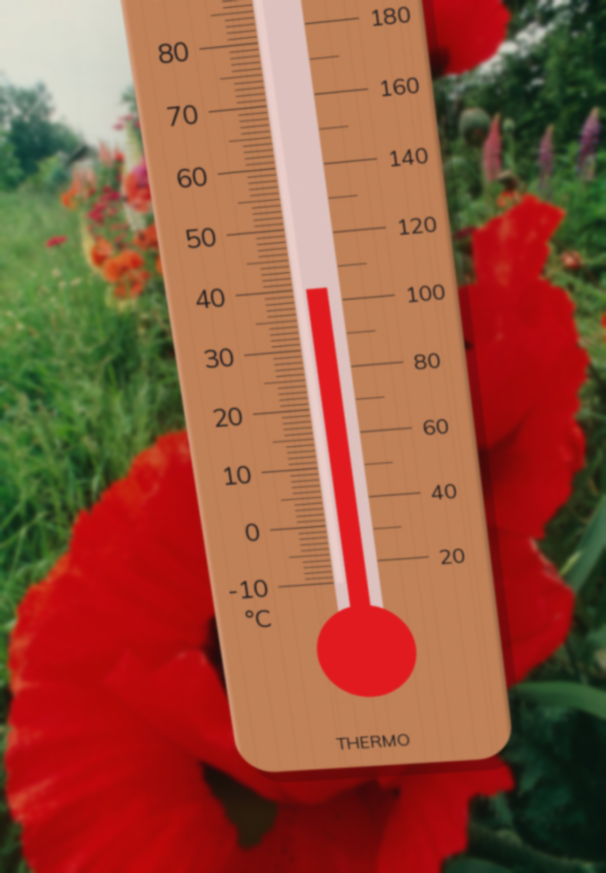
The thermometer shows 40 °C
